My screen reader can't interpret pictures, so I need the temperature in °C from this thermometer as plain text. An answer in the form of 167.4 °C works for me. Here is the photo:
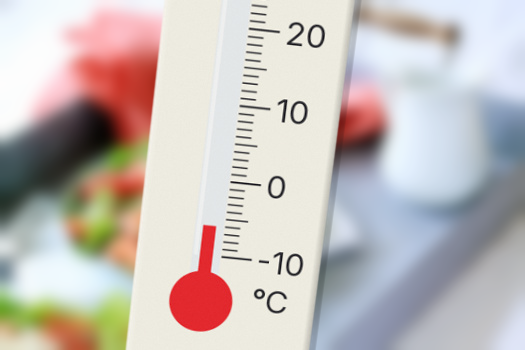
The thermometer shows -6 °C
